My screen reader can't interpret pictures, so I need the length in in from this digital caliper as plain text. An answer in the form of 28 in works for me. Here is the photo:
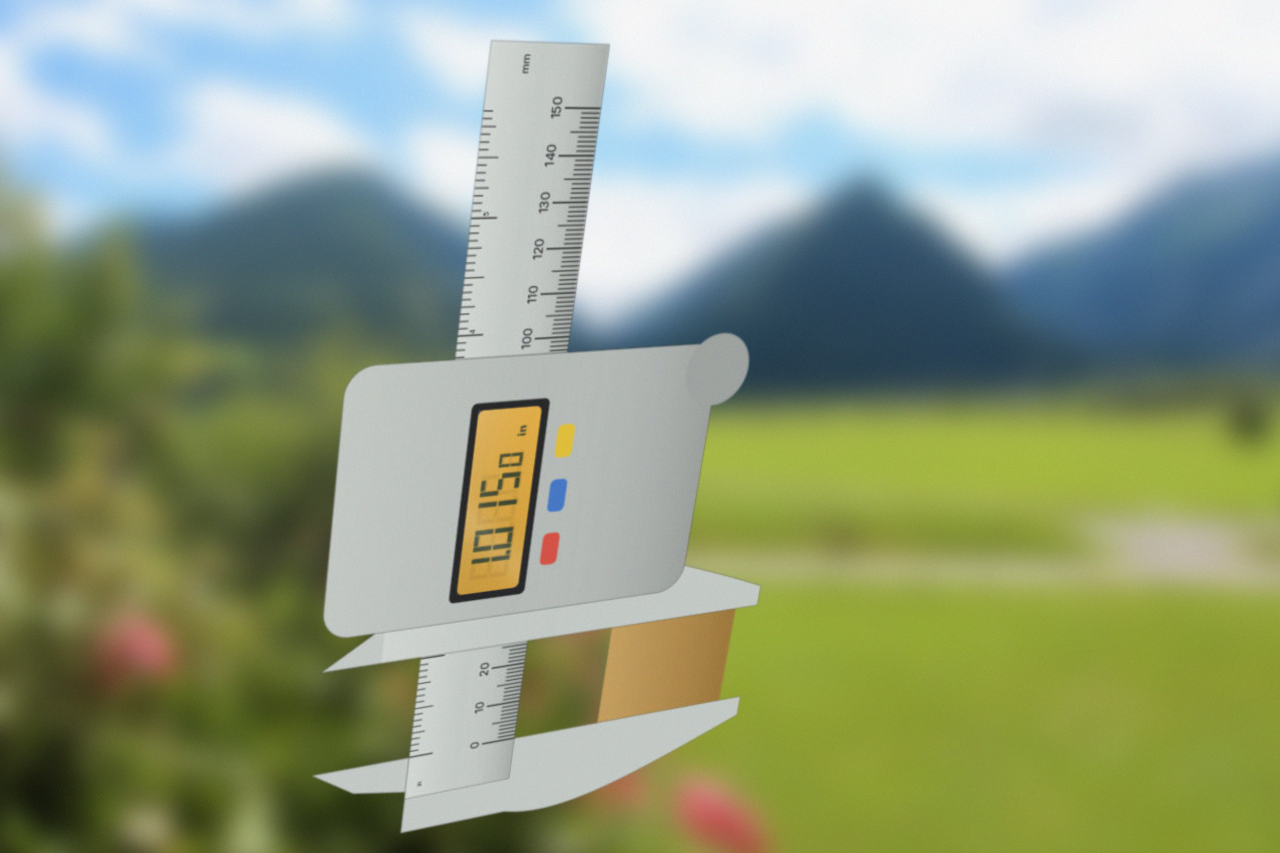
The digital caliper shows 1.0150 in
